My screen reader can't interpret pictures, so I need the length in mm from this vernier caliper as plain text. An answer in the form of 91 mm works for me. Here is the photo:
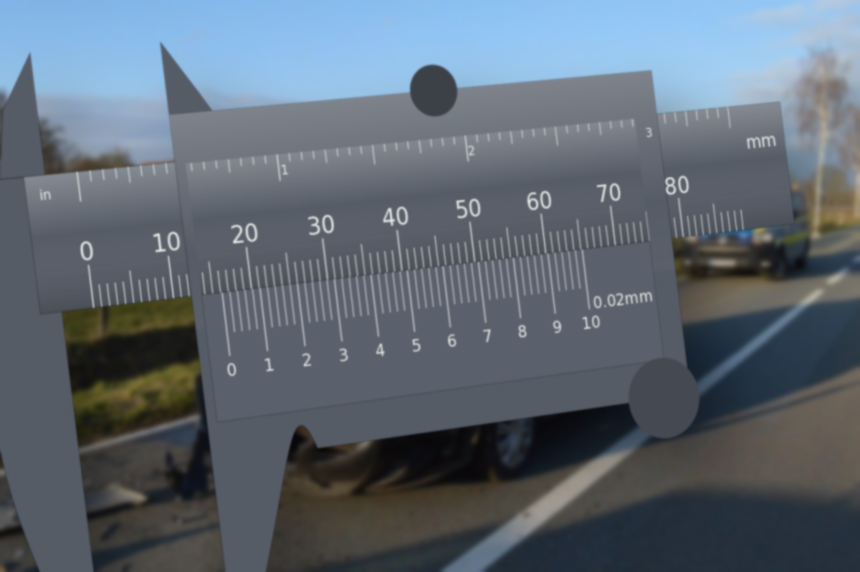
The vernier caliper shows 16.2 mm
